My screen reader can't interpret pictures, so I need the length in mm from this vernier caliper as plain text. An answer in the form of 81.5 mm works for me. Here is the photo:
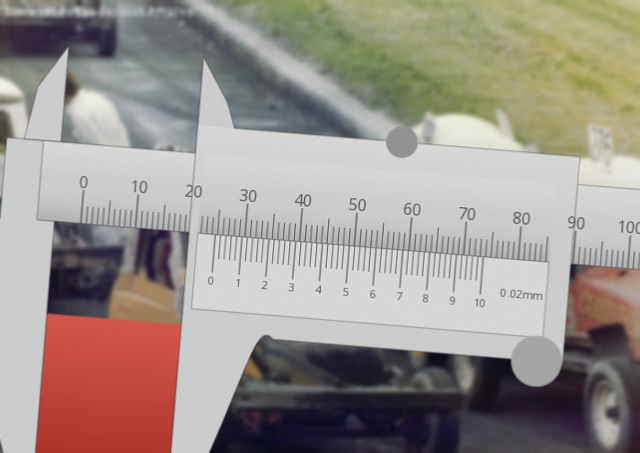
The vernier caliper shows 24.6 mm
